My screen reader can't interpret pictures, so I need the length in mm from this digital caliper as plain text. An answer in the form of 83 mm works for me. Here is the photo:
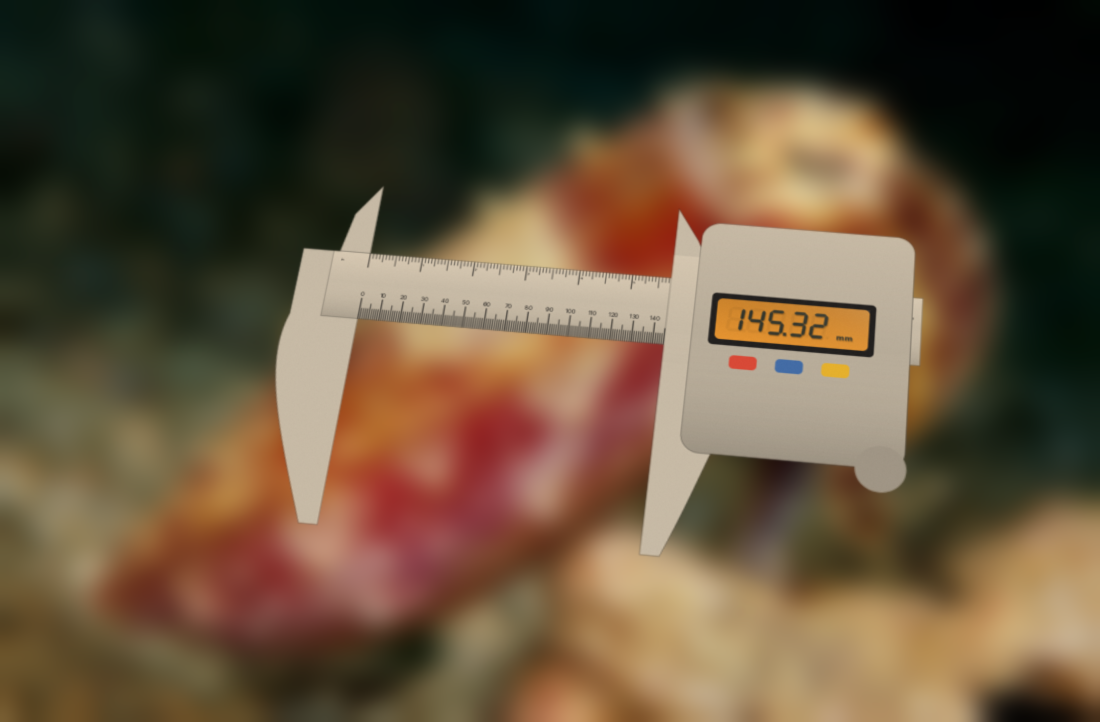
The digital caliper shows 145.32 mm
